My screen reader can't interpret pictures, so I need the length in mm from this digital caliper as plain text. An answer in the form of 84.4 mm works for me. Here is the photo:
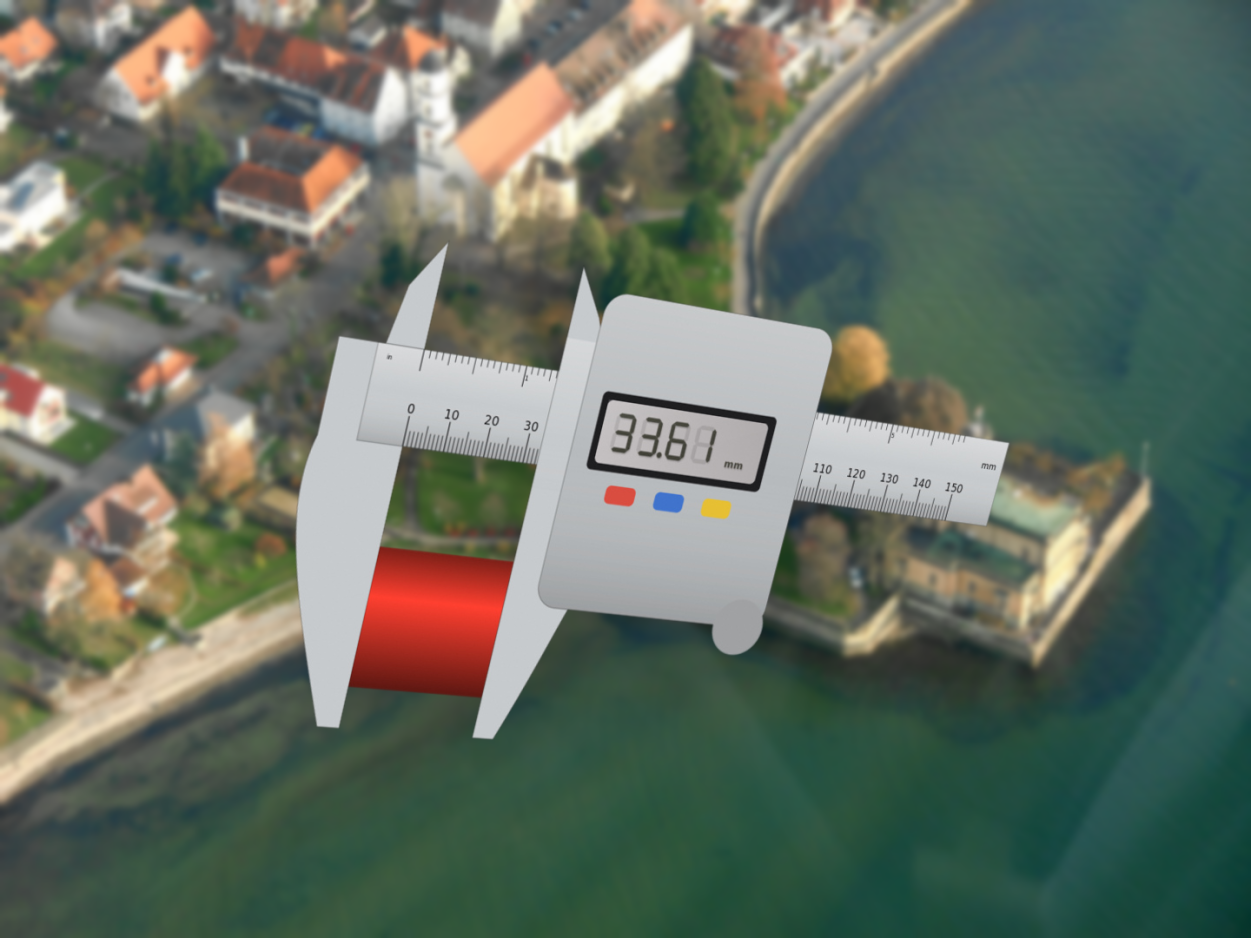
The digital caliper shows 33.61 mm
